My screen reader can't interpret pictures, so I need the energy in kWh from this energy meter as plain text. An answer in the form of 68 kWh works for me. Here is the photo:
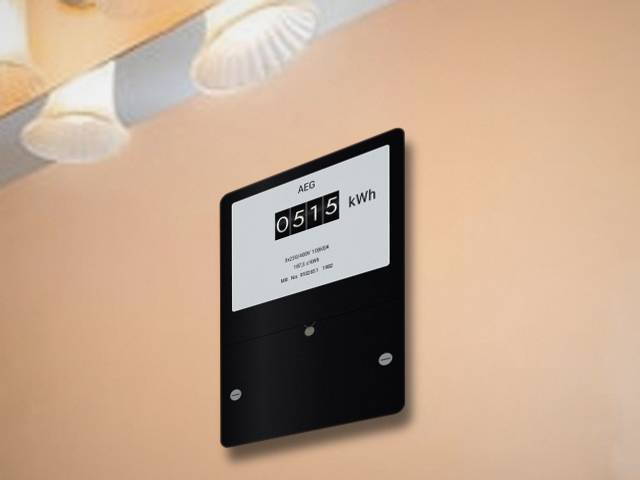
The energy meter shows 515 kWh
